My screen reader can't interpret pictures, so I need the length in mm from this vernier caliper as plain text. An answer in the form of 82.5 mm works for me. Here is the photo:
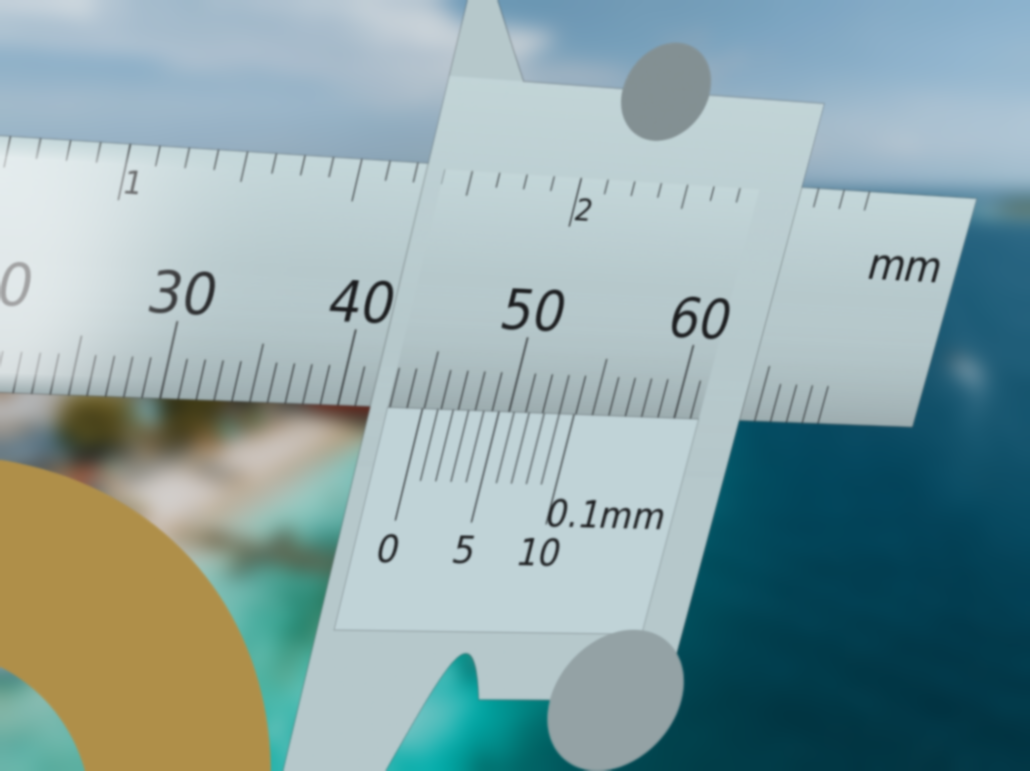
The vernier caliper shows 44.9 mm
